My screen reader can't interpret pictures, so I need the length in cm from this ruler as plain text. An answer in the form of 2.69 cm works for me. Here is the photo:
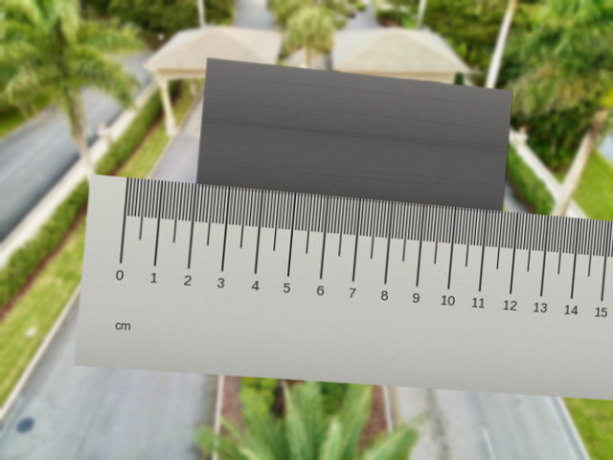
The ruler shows 9.5 cm
